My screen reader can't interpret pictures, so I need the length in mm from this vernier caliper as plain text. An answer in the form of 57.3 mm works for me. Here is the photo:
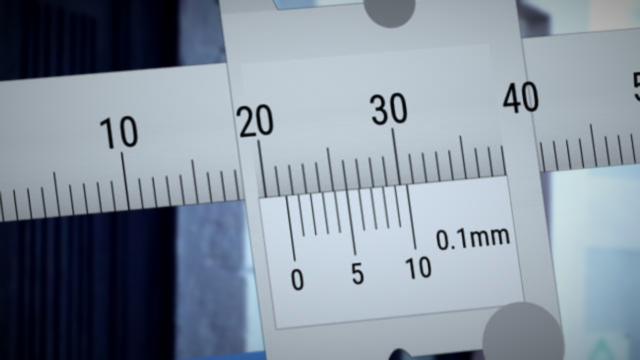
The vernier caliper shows 21.5 mm
